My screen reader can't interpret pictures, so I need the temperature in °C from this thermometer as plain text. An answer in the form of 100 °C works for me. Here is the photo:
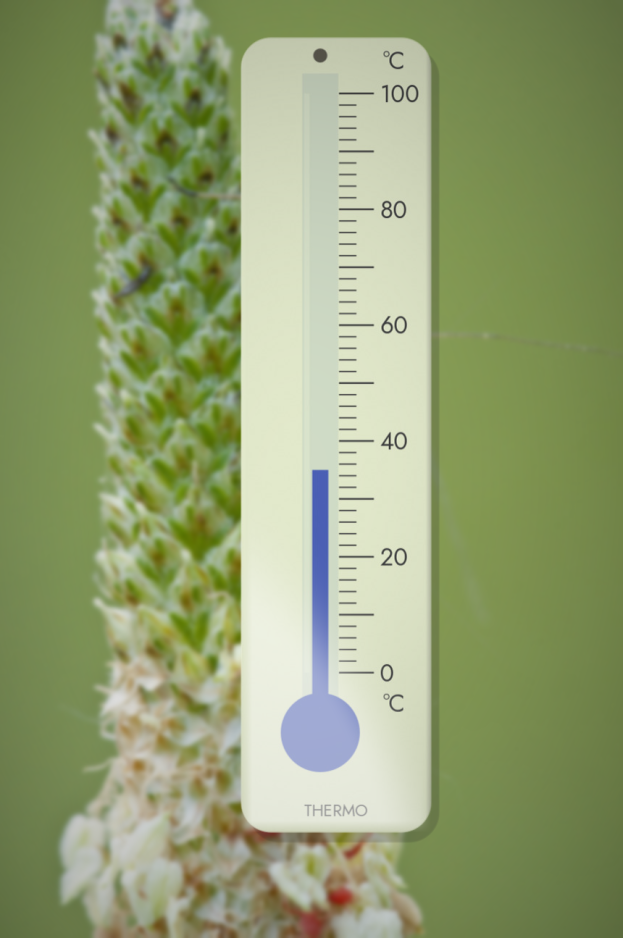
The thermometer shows 35 °C
